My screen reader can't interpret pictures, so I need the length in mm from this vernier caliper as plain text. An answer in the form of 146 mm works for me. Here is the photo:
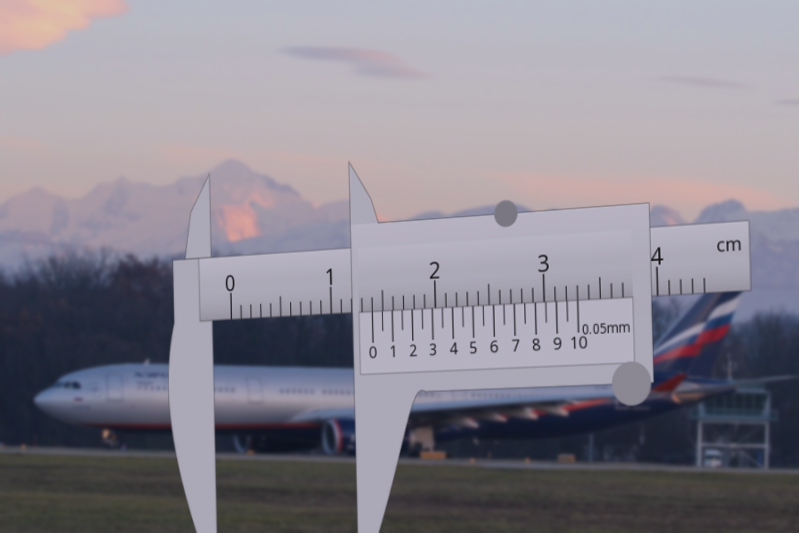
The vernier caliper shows 14.0 mm
